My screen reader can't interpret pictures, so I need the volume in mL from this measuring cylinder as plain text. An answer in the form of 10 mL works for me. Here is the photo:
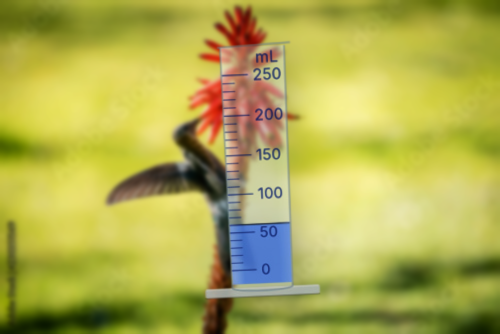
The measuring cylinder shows 60 mL
